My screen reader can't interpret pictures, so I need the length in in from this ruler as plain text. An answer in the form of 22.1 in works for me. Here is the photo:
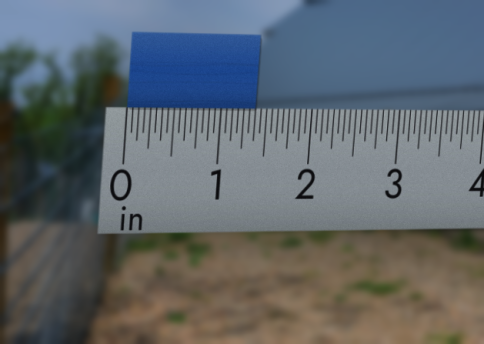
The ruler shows 1.375 in
